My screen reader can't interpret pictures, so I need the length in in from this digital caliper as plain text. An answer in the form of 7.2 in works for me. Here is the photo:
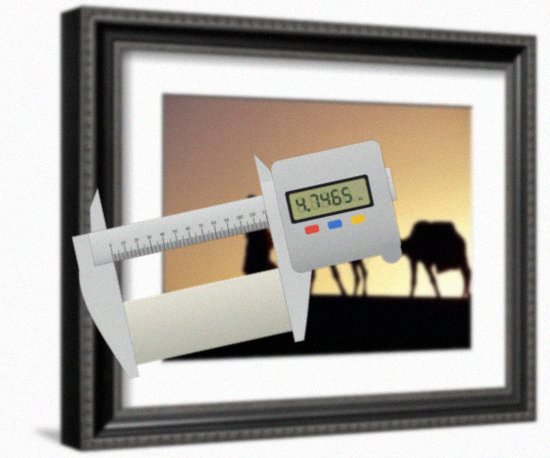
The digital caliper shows 4.7465 in
